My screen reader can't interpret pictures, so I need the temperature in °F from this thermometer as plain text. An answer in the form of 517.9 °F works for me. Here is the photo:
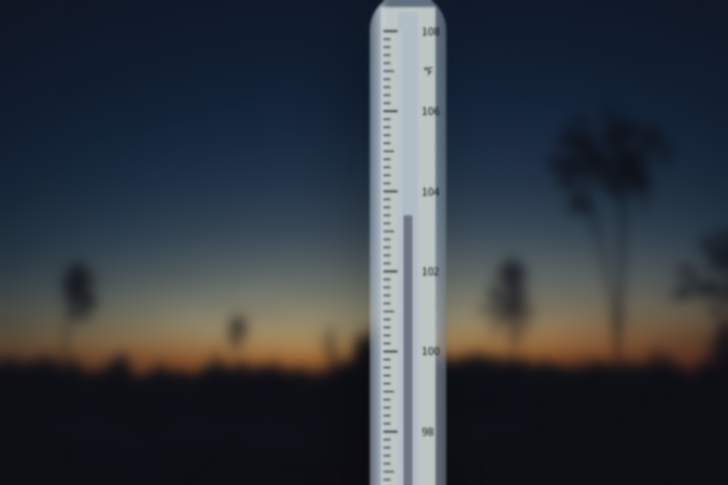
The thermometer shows 103.4 °F
